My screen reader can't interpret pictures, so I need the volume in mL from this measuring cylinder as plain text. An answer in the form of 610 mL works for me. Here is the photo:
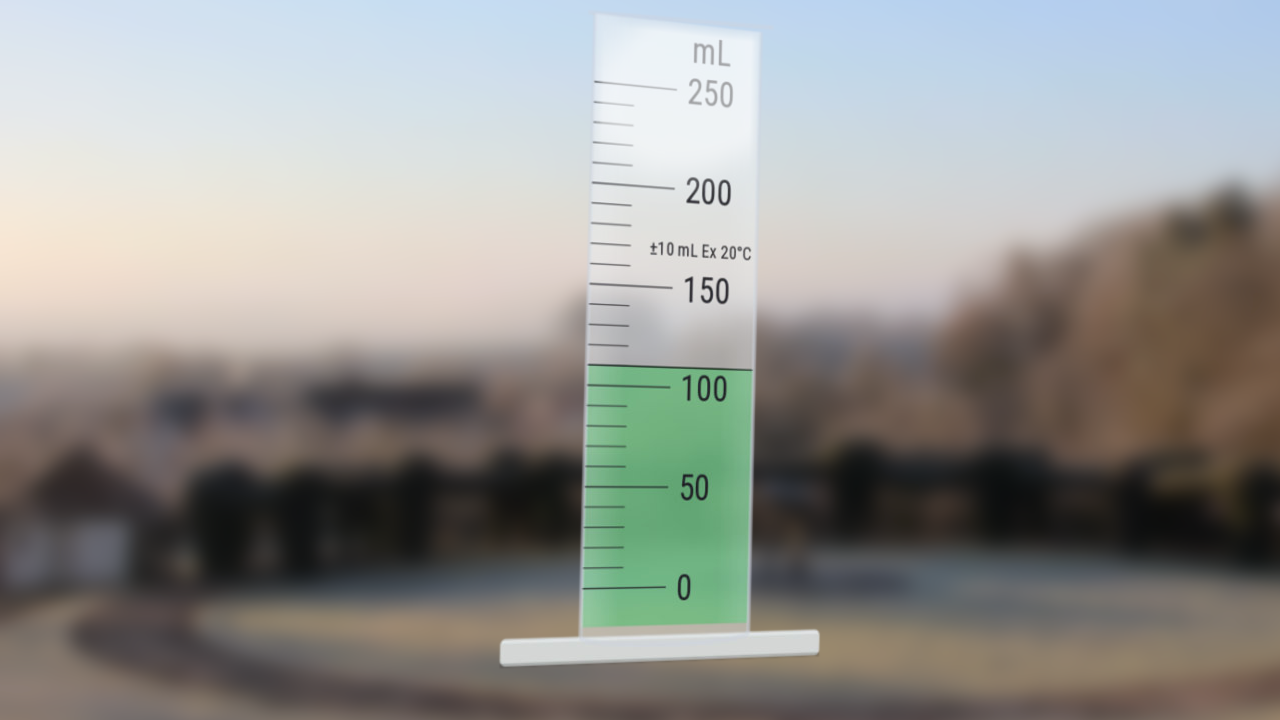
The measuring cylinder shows 110 mL
